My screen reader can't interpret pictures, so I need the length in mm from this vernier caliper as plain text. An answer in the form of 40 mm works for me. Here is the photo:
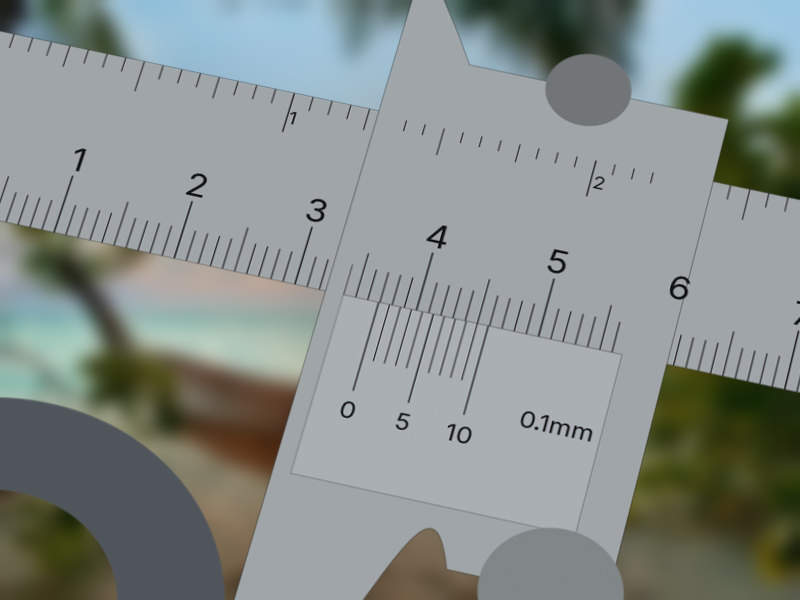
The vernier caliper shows 36.9 mm
